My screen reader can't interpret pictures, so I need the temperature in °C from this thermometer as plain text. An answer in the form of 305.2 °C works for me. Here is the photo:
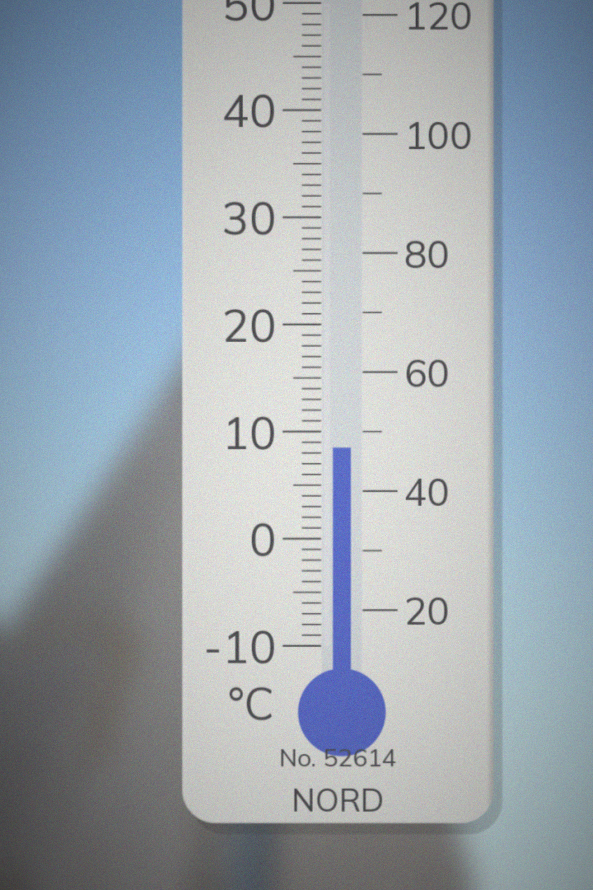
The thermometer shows 8.5 °C
